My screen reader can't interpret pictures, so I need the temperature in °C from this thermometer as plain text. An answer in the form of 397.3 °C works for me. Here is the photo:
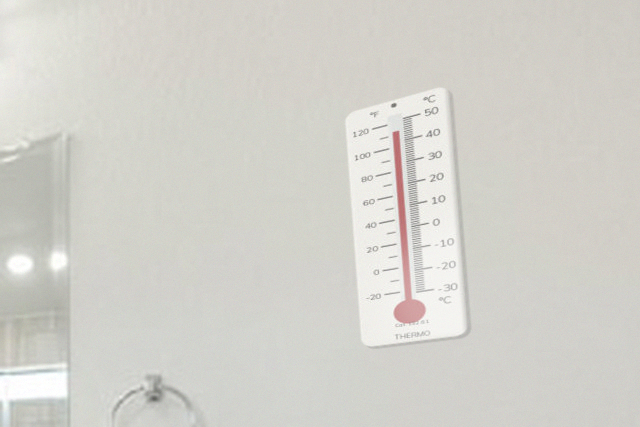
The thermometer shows 45 °C
